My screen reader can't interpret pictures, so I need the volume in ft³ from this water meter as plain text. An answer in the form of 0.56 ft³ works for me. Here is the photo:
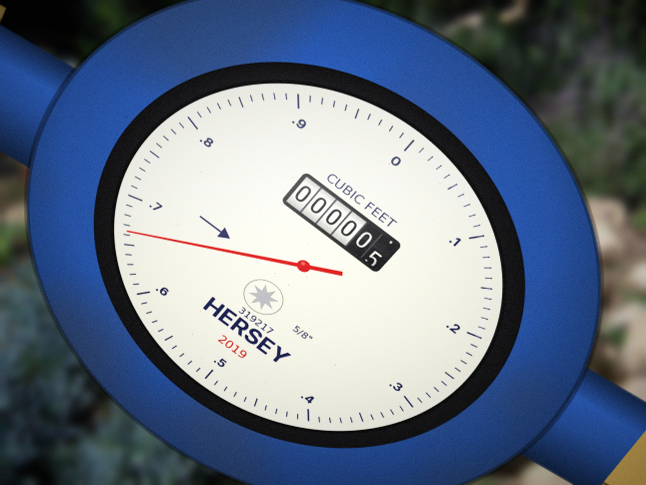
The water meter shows 4.66 ft³
